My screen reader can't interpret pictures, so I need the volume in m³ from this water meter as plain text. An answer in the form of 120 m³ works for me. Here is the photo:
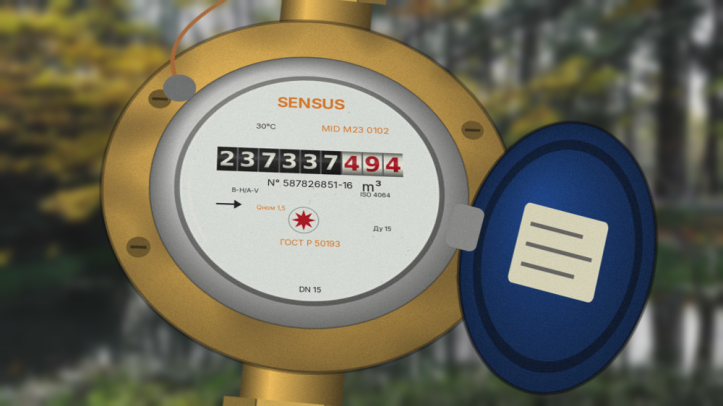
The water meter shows 237337.494 m³
